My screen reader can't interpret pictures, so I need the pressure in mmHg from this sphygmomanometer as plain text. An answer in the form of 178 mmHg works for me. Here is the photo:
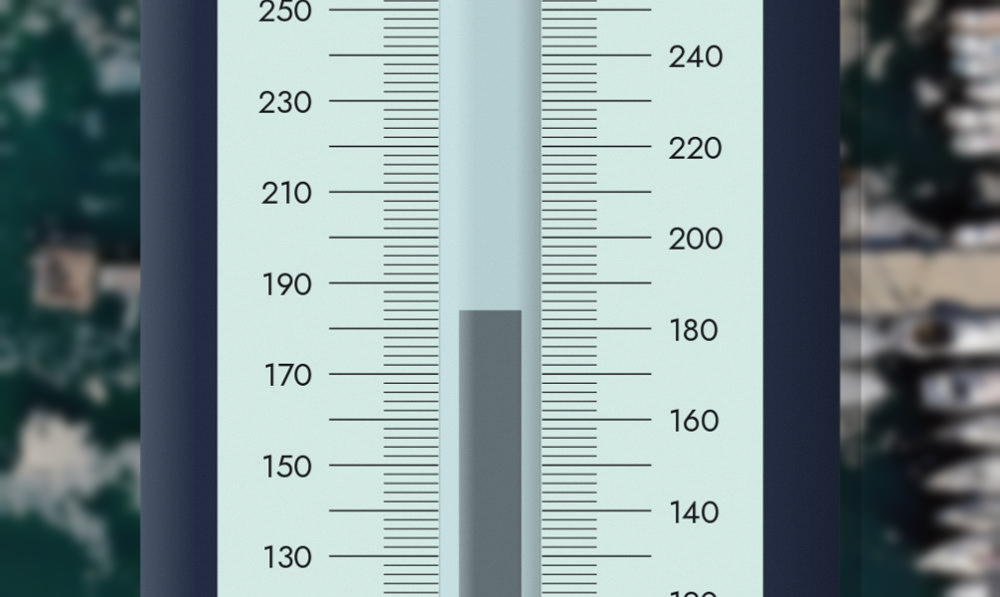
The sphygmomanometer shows 184 mmHg
